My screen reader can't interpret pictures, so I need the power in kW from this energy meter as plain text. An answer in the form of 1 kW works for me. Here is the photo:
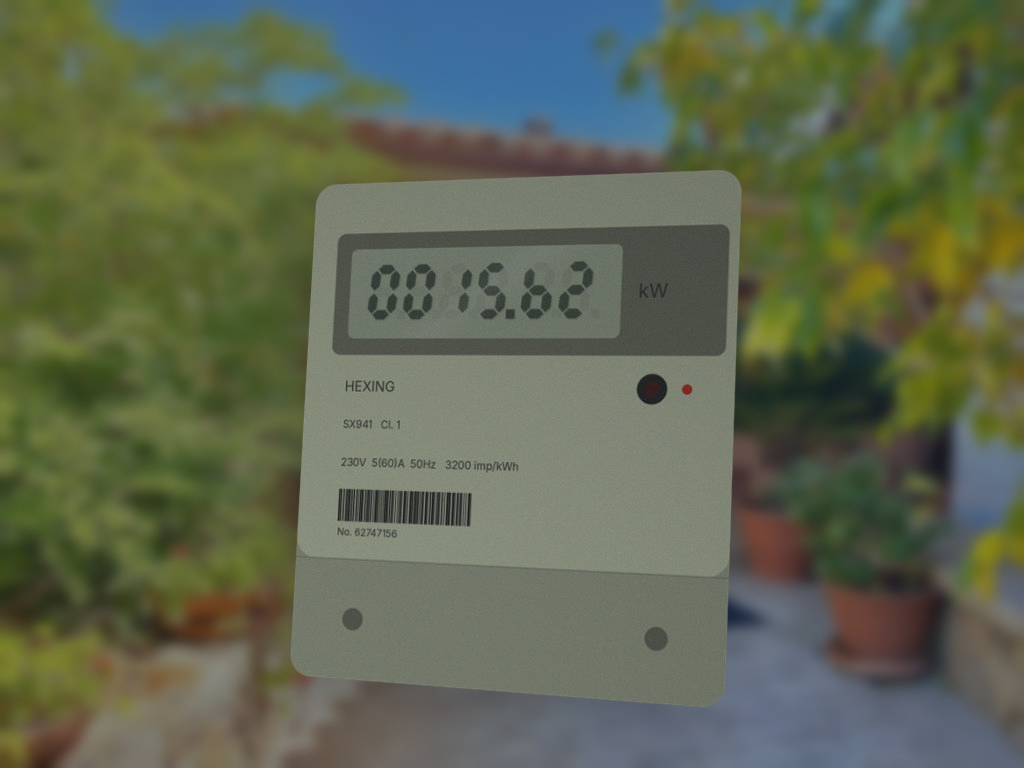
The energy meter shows 15.62 kW
